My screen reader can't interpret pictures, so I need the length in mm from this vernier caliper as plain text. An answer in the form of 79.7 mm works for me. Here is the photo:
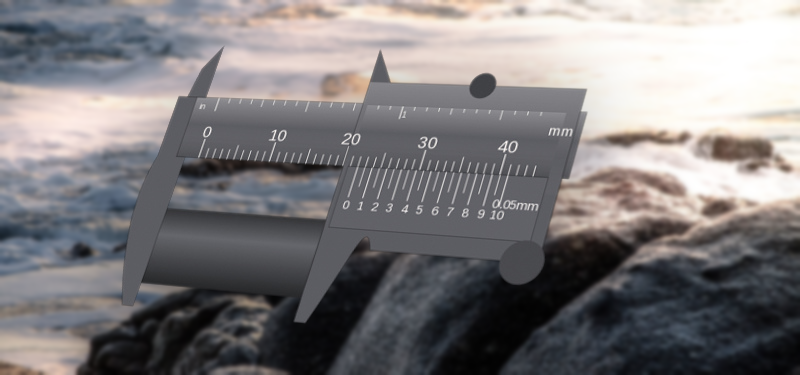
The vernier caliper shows 22.0 mm
